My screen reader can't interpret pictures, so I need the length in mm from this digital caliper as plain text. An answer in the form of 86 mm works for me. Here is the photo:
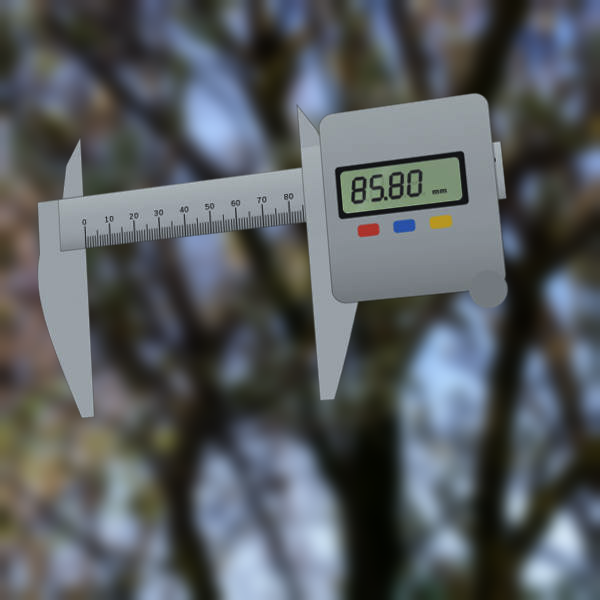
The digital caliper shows 85.80 mm
